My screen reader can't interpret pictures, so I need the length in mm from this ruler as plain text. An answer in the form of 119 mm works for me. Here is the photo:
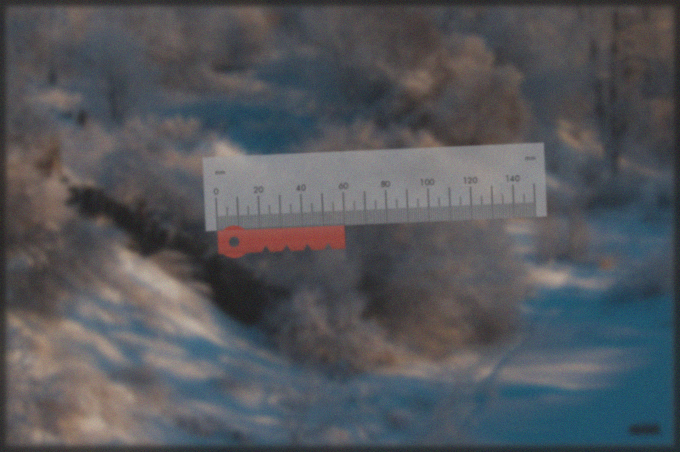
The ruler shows 60 mm
